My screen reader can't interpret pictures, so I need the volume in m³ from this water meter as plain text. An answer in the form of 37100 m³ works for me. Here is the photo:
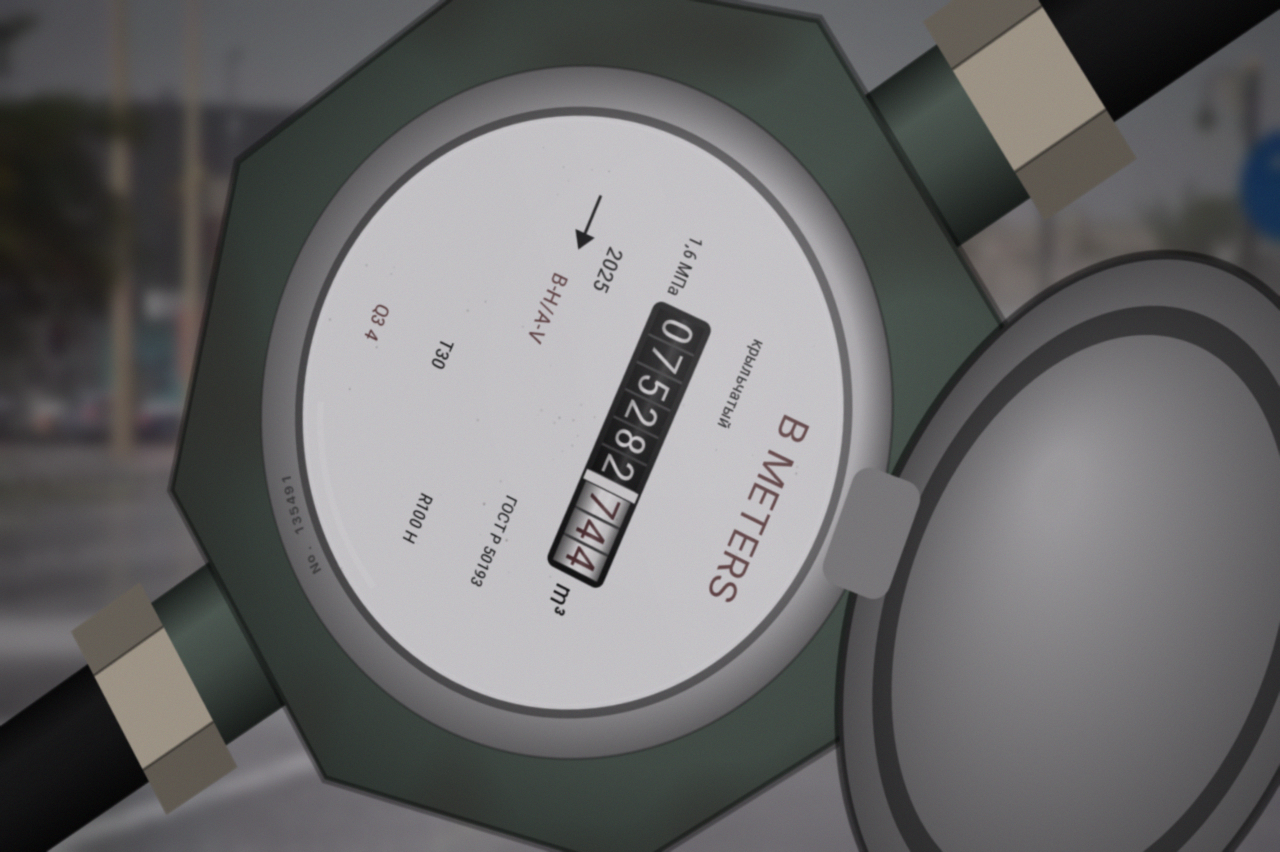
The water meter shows 75282.744 m³
